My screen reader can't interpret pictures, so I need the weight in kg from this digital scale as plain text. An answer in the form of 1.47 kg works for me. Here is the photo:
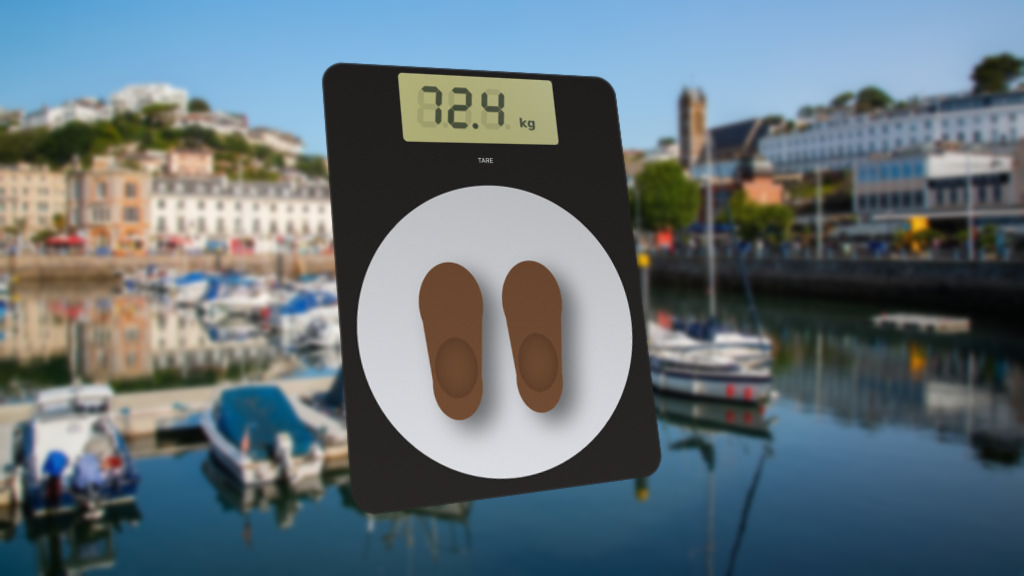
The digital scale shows 72.4 kg
